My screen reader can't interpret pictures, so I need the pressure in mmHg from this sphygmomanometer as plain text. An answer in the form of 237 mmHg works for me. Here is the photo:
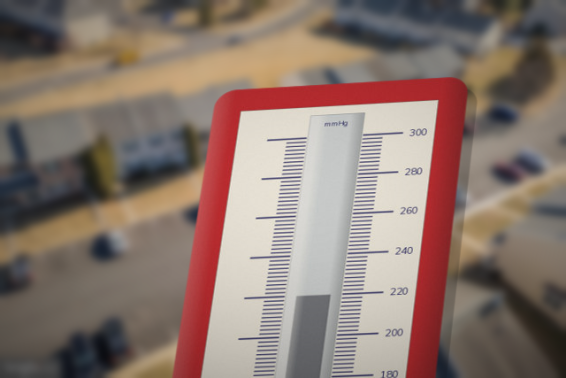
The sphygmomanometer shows 220 mmHg
